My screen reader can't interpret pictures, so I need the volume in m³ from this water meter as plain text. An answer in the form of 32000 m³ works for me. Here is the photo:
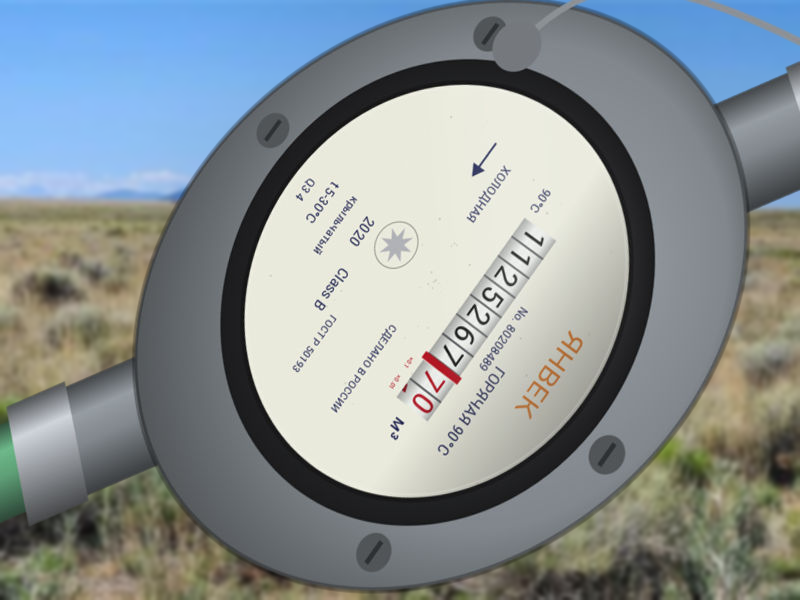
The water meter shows 1125267.70 m³
